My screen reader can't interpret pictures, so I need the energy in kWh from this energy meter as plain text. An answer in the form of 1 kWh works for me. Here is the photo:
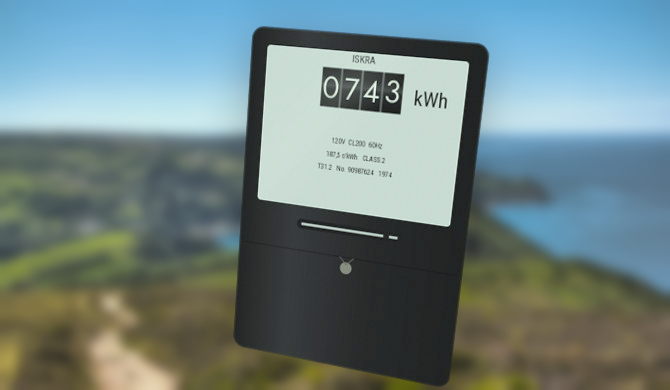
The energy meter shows 743 kWh
